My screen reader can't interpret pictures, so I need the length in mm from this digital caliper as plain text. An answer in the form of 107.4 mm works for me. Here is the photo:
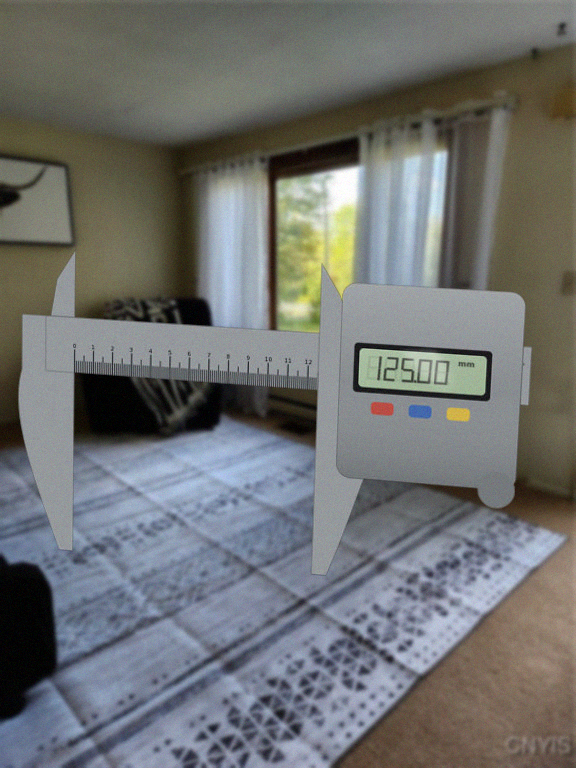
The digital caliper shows 125.00 mm
